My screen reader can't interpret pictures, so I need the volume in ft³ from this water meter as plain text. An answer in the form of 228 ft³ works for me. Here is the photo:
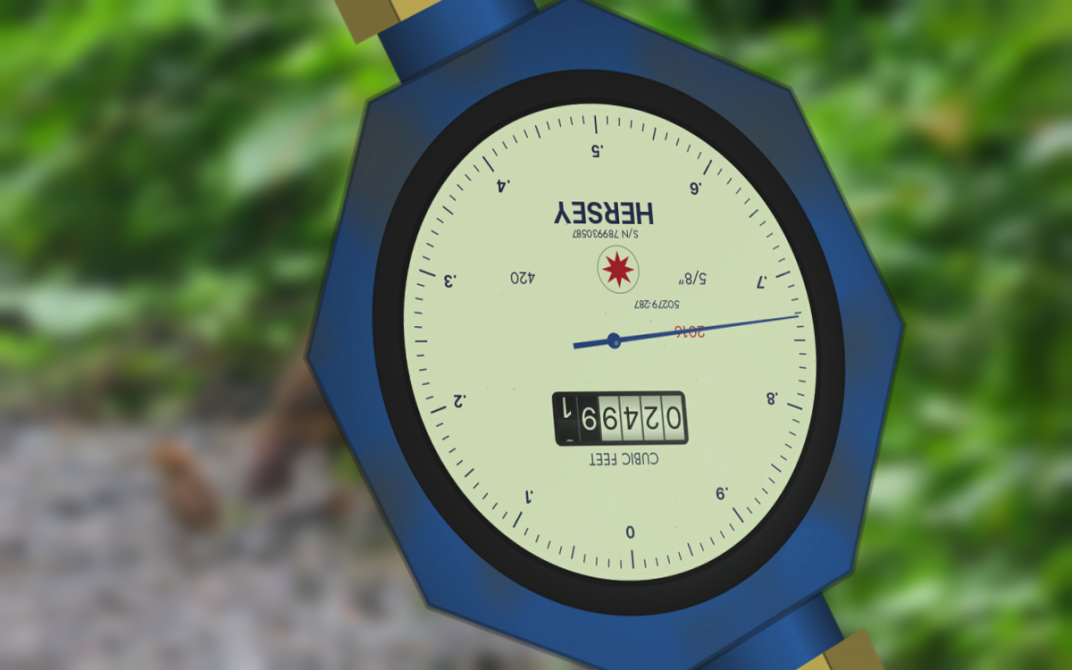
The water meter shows 24990.73 ft³
